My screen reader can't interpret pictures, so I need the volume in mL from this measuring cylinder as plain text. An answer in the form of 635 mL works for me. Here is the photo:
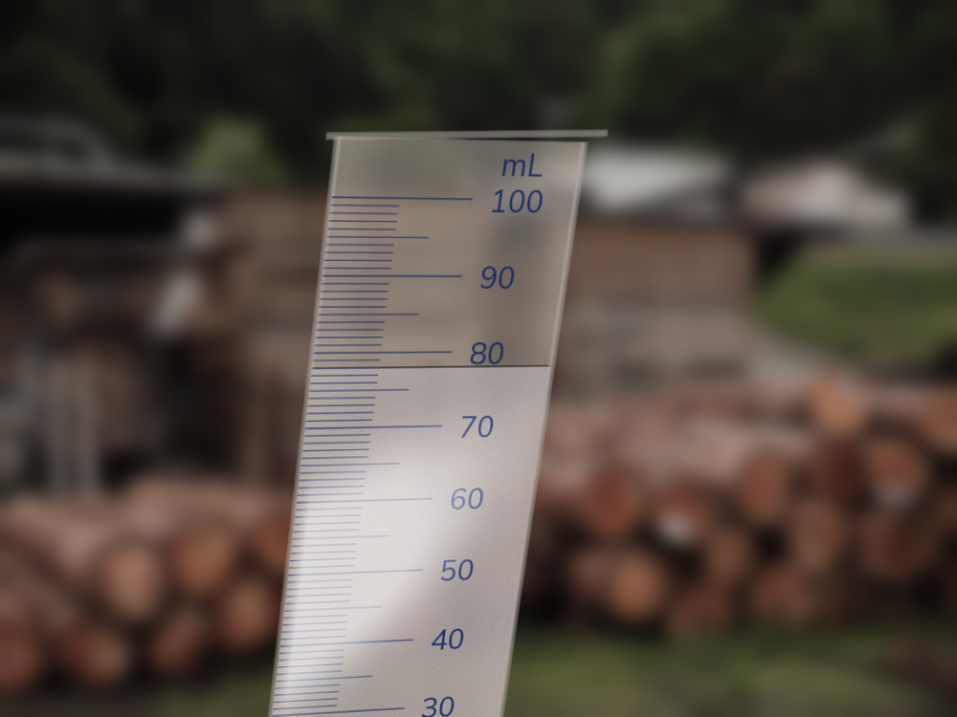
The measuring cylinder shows 78 mL
